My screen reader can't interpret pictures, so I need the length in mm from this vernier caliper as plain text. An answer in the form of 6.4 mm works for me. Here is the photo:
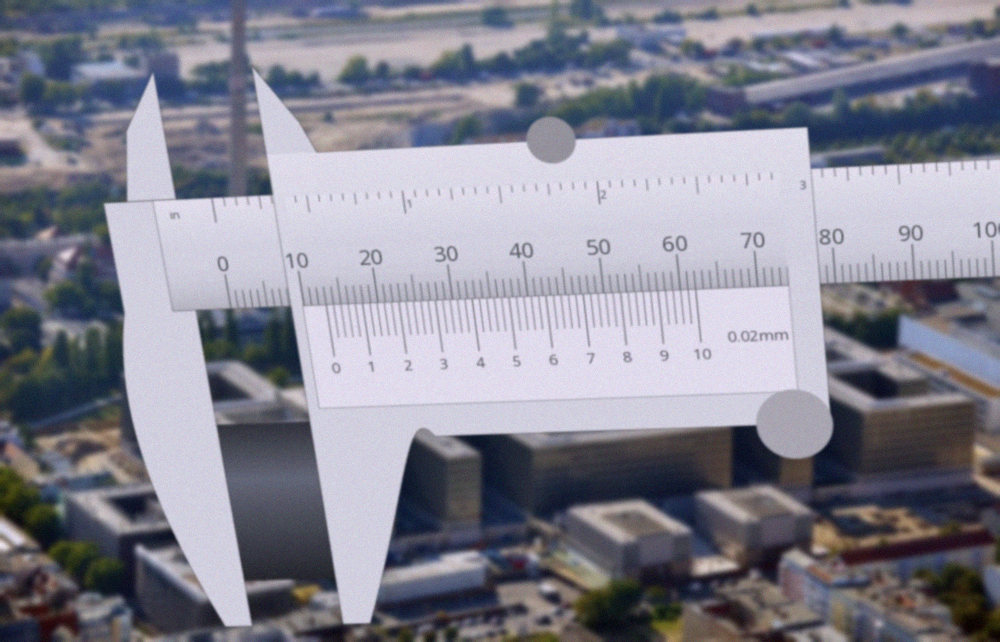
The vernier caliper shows 13.0 mm
